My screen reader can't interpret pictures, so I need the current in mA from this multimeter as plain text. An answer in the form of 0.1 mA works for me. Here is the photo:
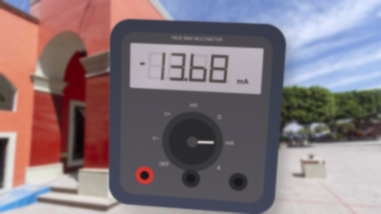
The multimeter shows -13.68 mA
